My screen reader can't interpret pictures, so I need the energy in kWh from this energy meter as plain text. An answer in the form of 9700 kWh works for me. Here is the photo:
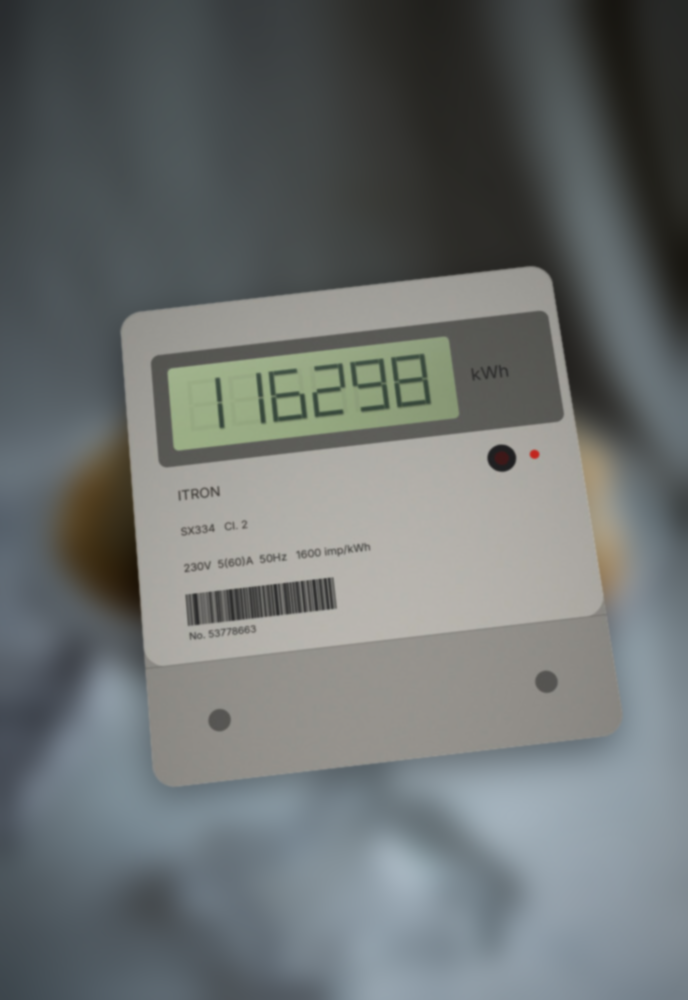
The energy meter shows 116298 kWh
